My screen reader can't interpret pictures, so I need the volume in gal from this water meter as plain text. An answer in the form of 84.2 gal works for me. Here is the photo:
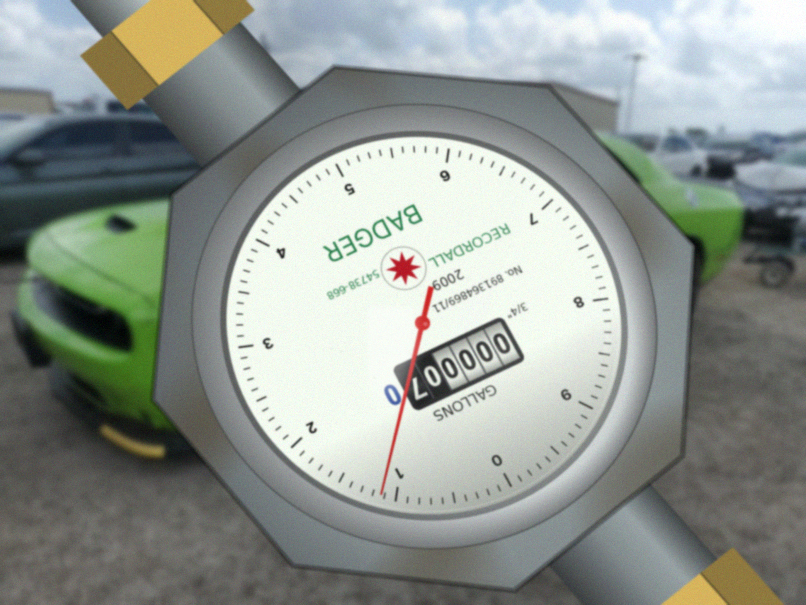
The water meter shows 71.1 gal
